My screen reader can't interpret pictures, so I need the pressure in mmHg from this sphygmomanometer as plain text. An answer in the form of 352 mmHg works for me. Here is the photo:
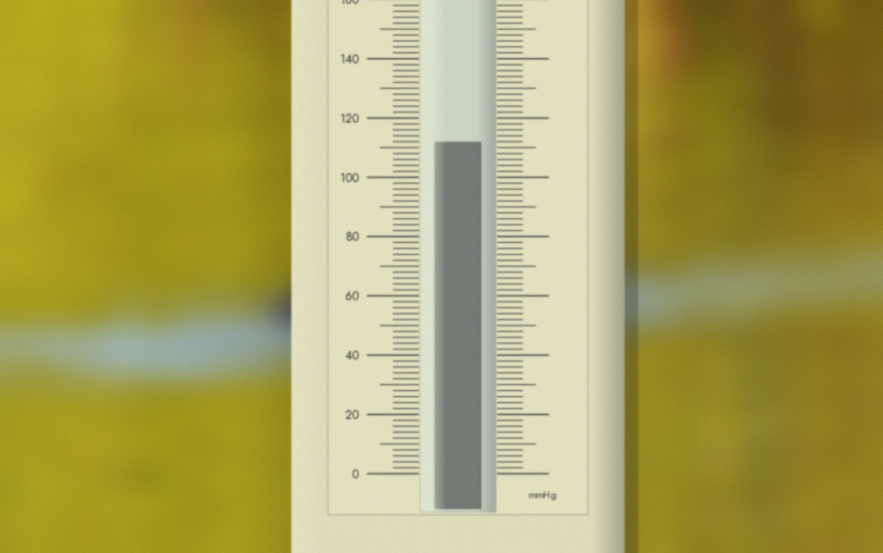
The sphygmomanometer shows 112 mmHg
